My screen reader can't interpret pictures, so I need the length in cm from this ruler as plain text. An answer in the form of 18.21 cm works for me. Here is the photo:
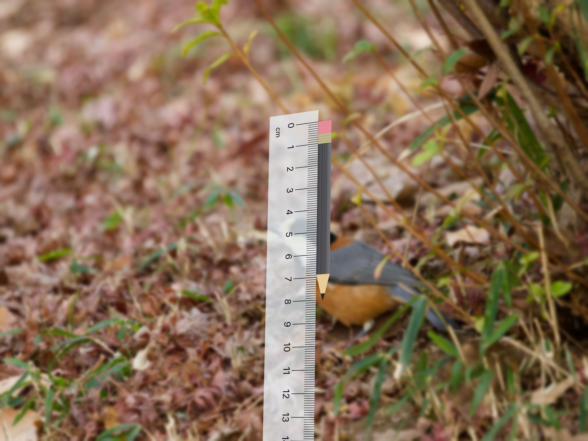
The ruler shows 8 cm
